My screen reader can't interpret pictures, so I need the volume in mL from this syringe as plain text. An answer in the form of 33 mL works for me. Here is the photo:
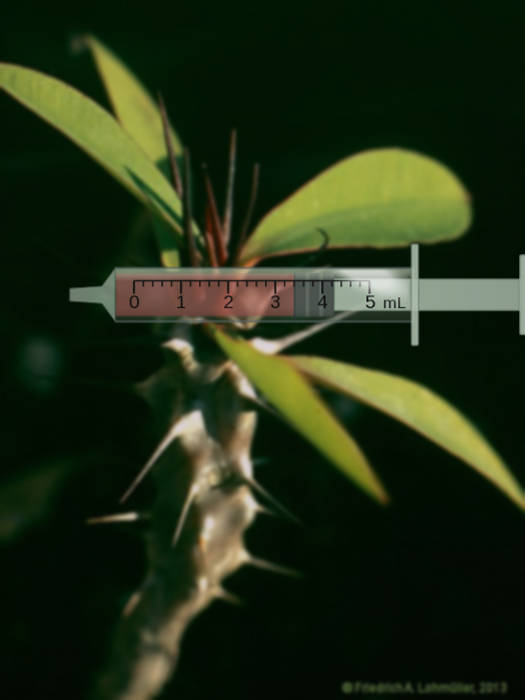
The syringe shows 3.4 mL
